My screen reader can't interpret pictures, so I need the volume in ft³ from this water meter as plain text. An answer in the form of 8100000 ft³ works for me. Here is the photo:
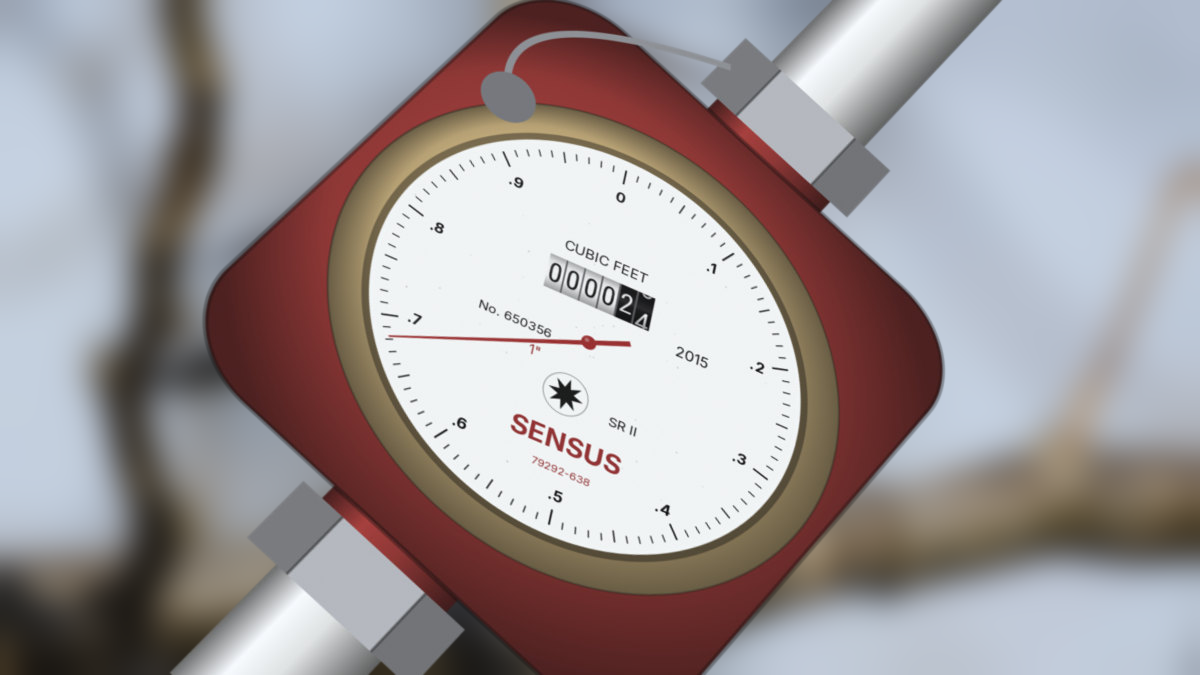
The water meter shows 23.68 ft³
